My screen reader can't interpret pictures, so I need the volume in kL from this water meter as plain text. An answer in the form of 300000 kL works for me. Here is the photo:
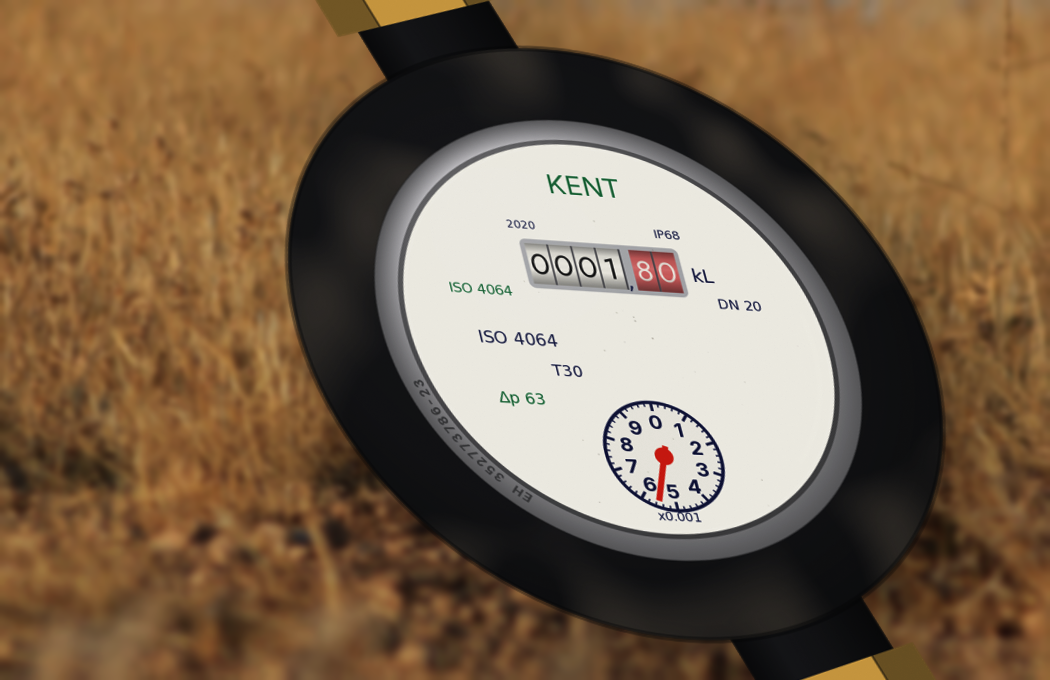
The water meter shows 1.805 kL
